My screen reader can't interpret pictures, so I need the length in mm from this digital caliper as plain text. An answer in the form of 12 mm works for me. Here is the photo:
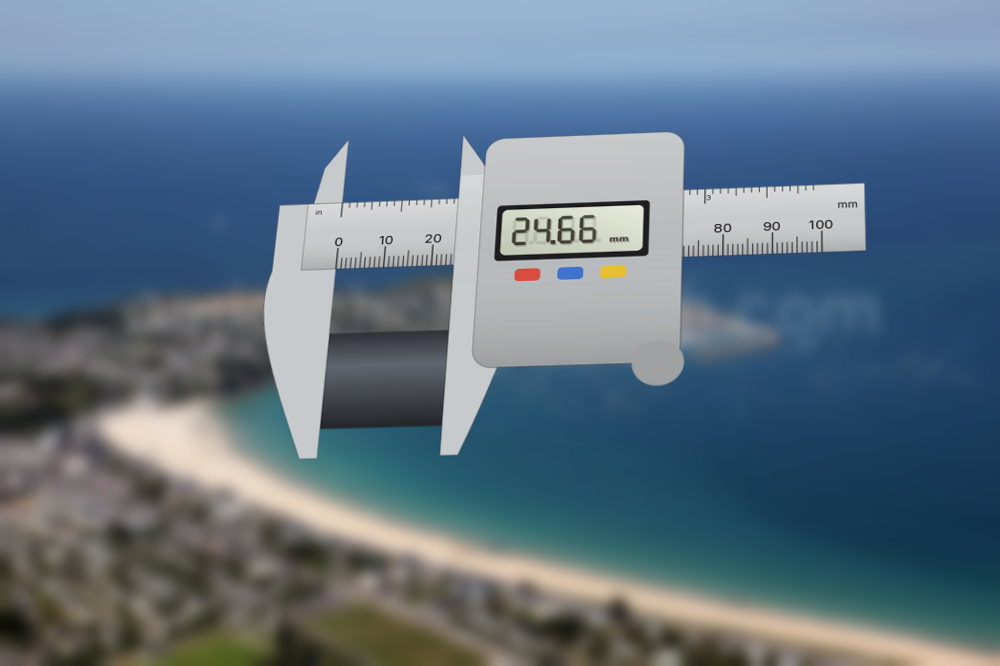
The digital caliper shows 24.66 mm
